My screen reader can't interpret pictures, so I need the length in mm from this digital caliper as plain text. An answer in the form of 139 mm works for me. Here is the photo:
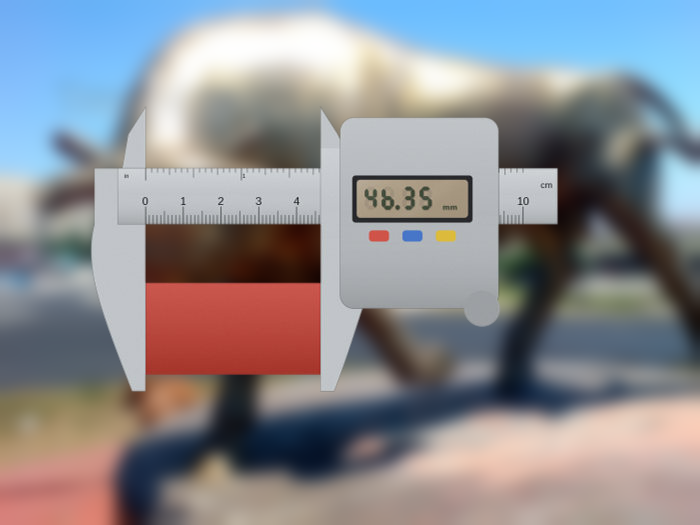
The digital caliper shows 46.35 mm
